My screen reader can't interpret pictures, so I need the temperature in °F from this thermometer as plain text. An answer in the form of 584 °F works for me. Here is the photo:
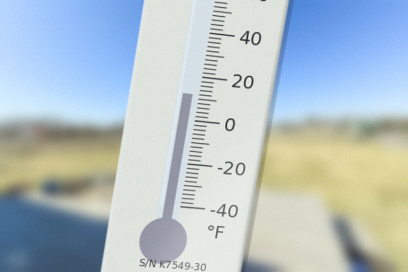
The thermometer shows 12 °F
